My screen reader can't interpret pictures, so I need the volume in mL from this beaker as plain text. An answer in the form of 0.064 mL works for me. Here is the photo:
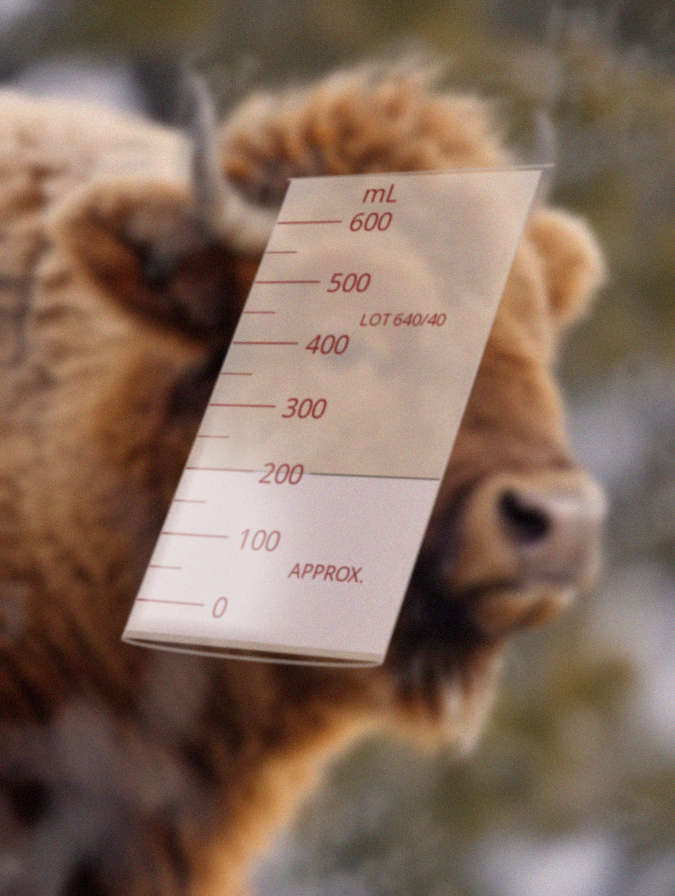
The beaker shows 200 mL
